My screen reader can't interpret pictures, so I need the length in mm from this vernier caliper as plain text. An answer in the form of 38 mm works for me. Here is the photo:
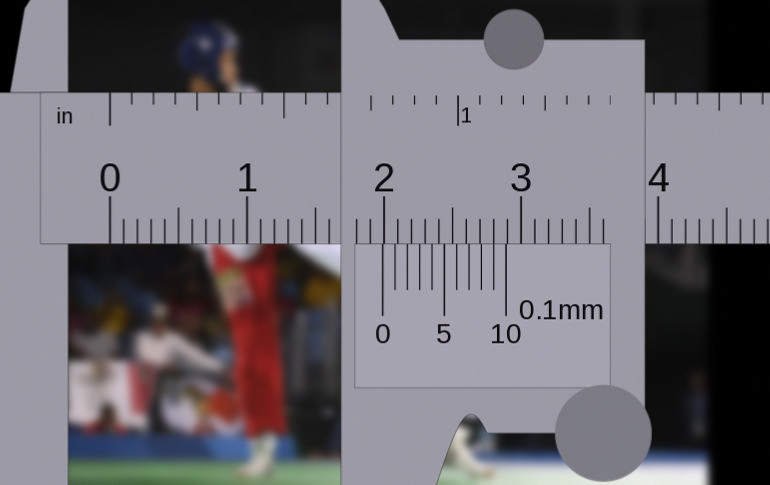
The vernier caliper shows 19.9 mm
